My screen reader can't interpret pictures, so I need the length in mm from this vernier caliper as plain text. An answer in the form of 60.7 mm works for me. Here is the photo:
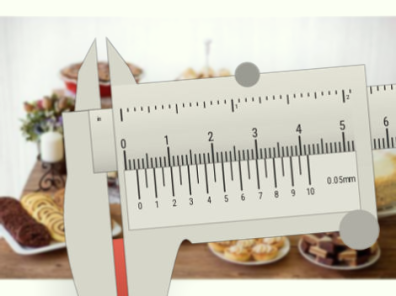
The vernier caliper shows 2.5 mm
